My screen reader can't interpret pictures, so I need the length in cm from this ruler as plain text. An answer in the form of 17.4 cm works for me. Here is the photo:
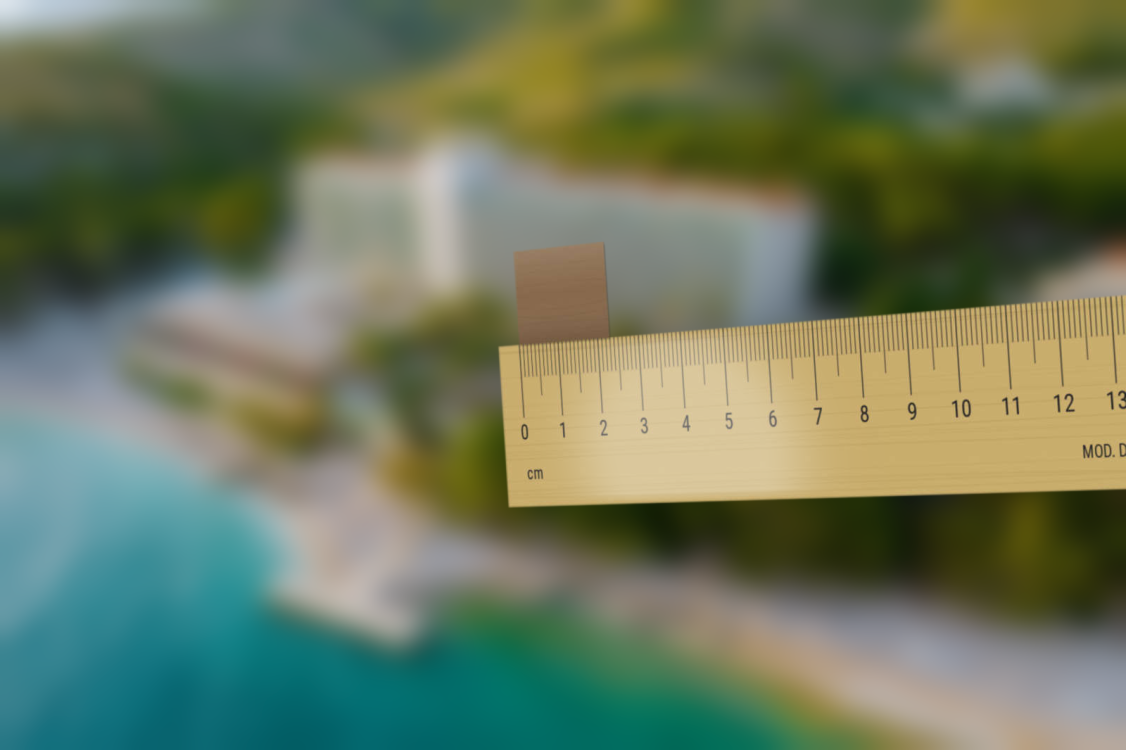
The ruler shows 2.3 cm
